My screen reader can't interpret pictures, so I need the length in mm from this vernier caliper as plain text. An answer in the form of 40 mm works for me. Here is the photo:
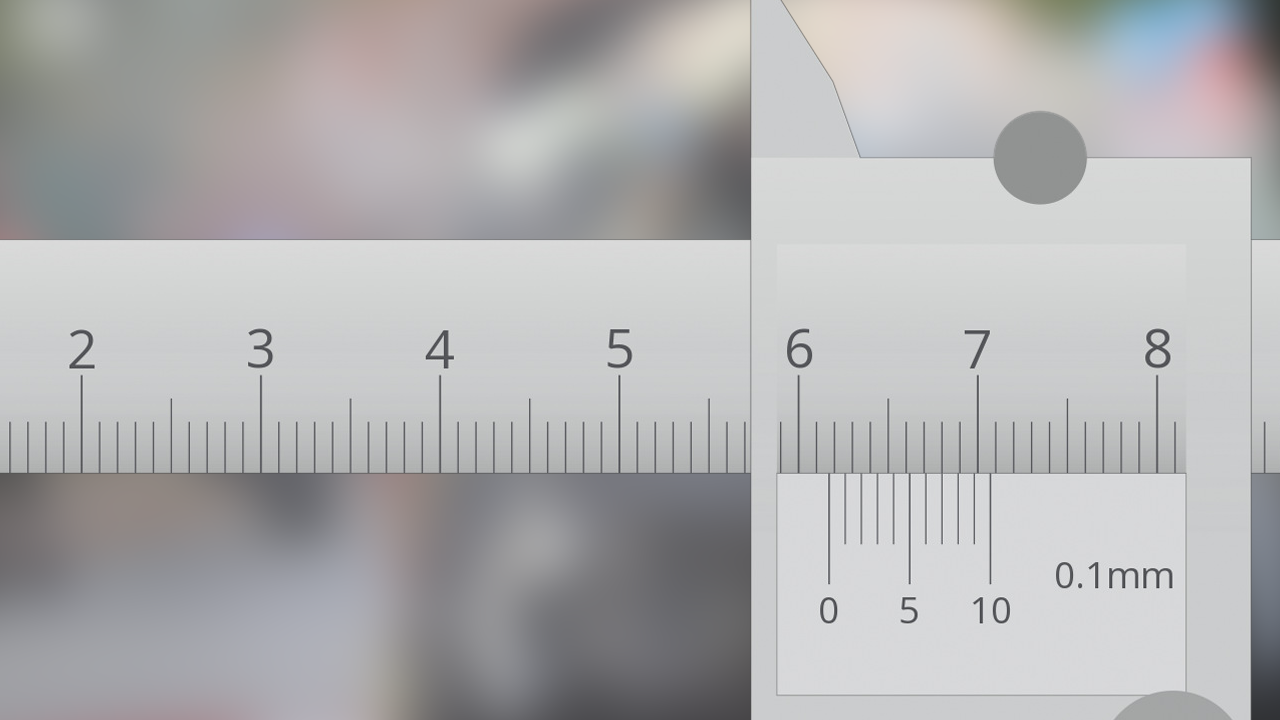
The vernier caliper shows 61.7 mm
